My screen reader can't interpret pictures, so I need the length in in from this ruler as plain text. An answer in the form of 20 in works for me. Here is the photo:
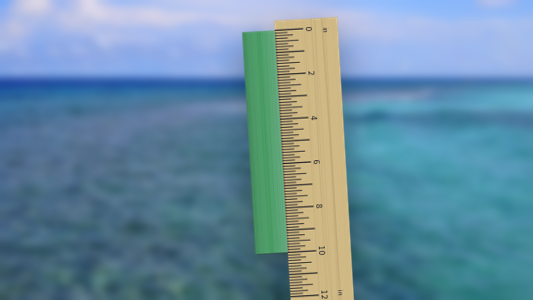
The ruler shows 10 in
